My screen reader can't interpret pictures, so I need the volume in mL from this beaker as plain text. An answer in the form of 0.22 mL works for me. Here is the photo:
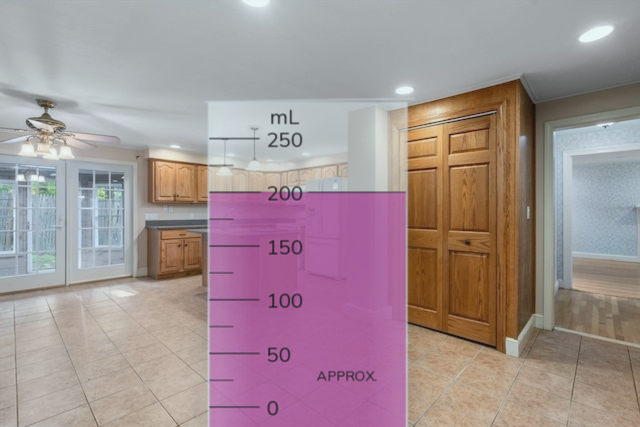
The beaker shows 200 mL
